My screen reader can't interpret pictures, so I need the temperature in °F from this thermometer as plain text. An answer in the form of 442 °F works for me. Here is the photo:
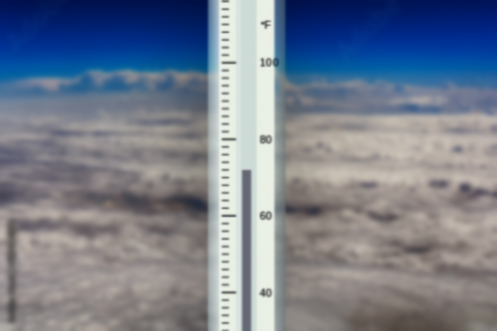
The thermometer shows 72 °F
